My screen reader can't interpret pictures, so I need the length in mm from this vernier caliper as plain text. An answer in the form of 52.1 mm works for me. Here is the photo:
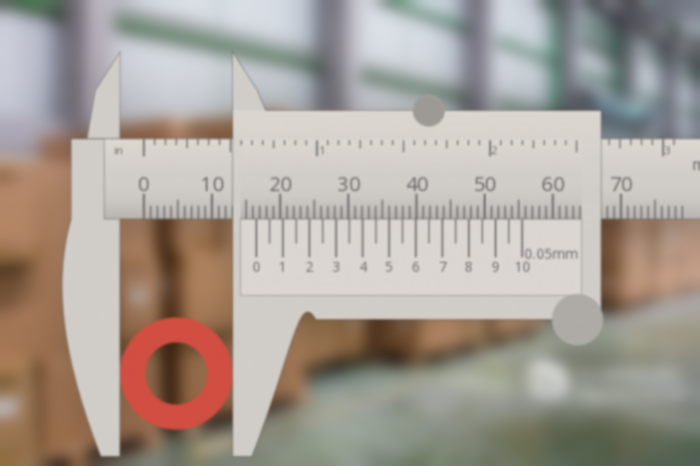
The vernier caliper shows 16.5 mm
